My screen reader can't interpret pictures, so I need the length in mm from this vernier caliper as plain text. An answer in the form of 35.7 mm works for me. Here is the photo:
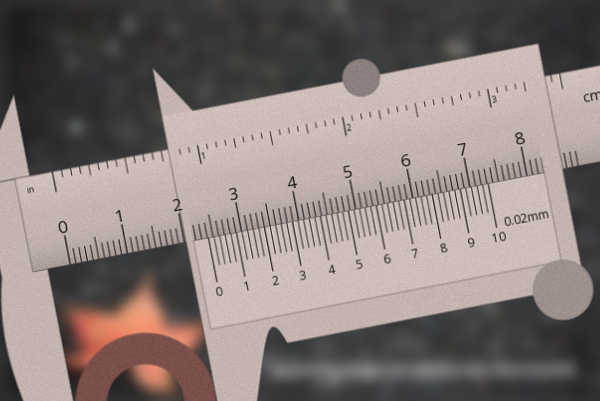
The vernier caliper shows 24.2 mm
